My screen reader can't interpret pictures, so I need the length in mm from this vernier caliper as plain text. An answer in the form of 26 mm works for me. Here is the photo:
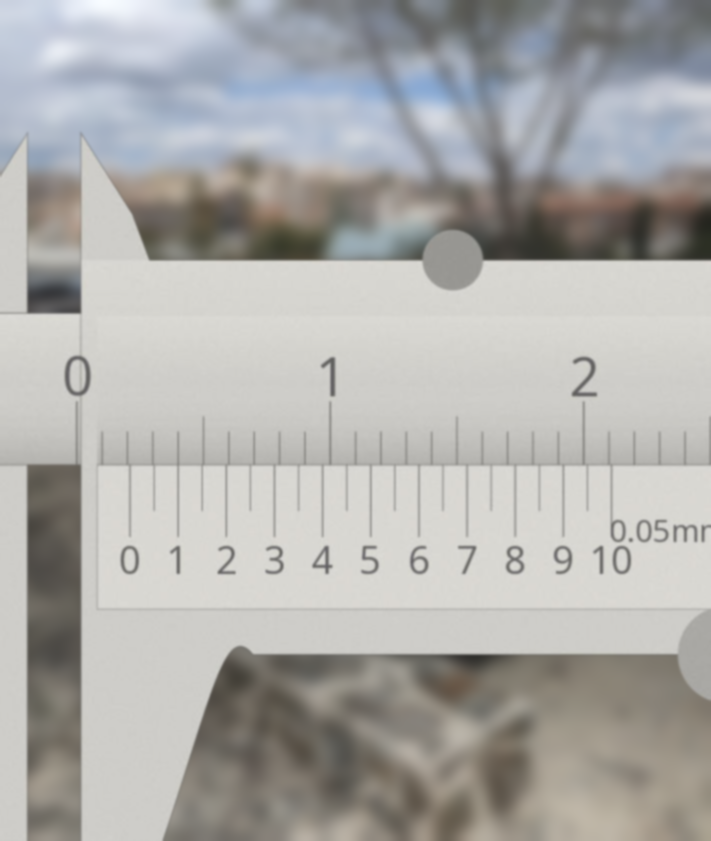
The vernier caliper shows 2.1 mm
